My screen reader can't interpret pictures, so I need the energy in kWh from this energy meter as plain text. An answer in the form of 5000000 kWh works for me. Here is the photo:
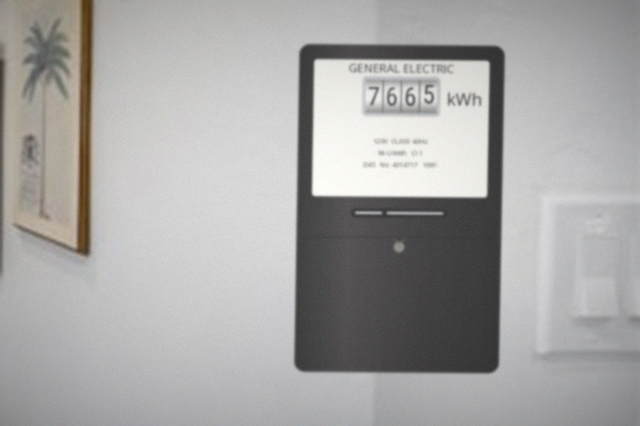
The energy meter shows 7665 kWh
